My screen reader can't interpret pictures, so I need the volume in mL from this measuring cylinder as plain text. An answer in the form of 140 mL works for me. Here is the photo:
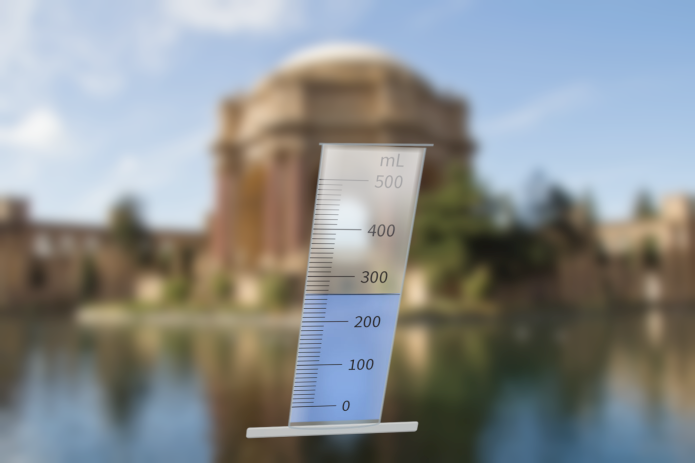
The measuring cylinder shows 260 mL
